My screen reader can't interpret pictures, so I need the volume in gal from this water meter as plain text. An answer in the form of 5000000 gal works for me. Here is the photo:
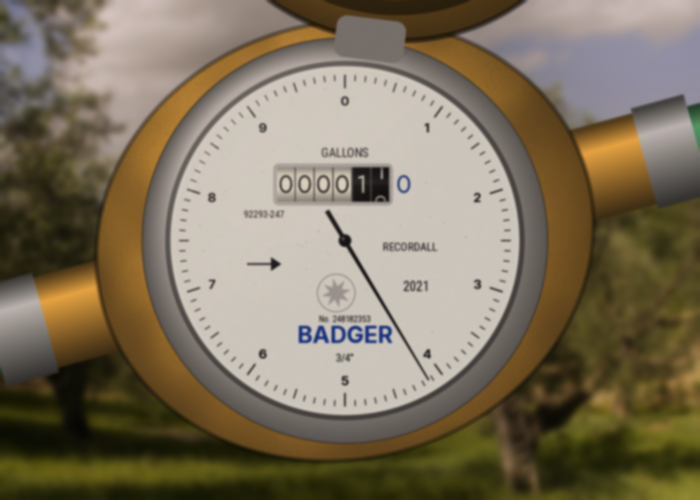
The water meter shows 114.1 gal
